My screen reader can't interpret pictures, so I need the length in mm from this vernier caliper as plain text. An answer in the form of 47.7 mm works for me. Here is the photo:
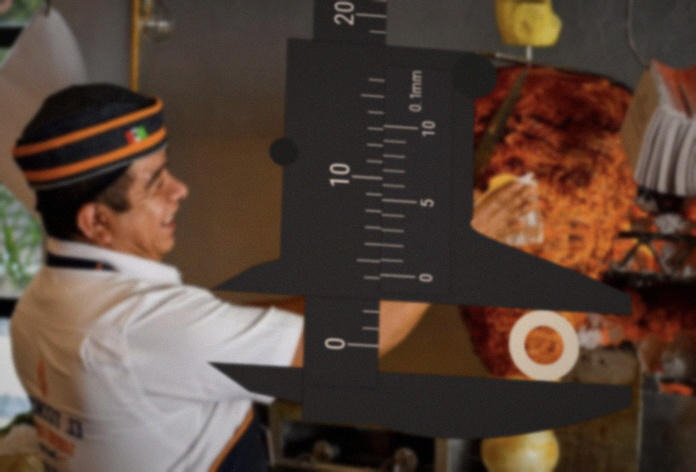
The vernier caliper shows 4.2 mm
